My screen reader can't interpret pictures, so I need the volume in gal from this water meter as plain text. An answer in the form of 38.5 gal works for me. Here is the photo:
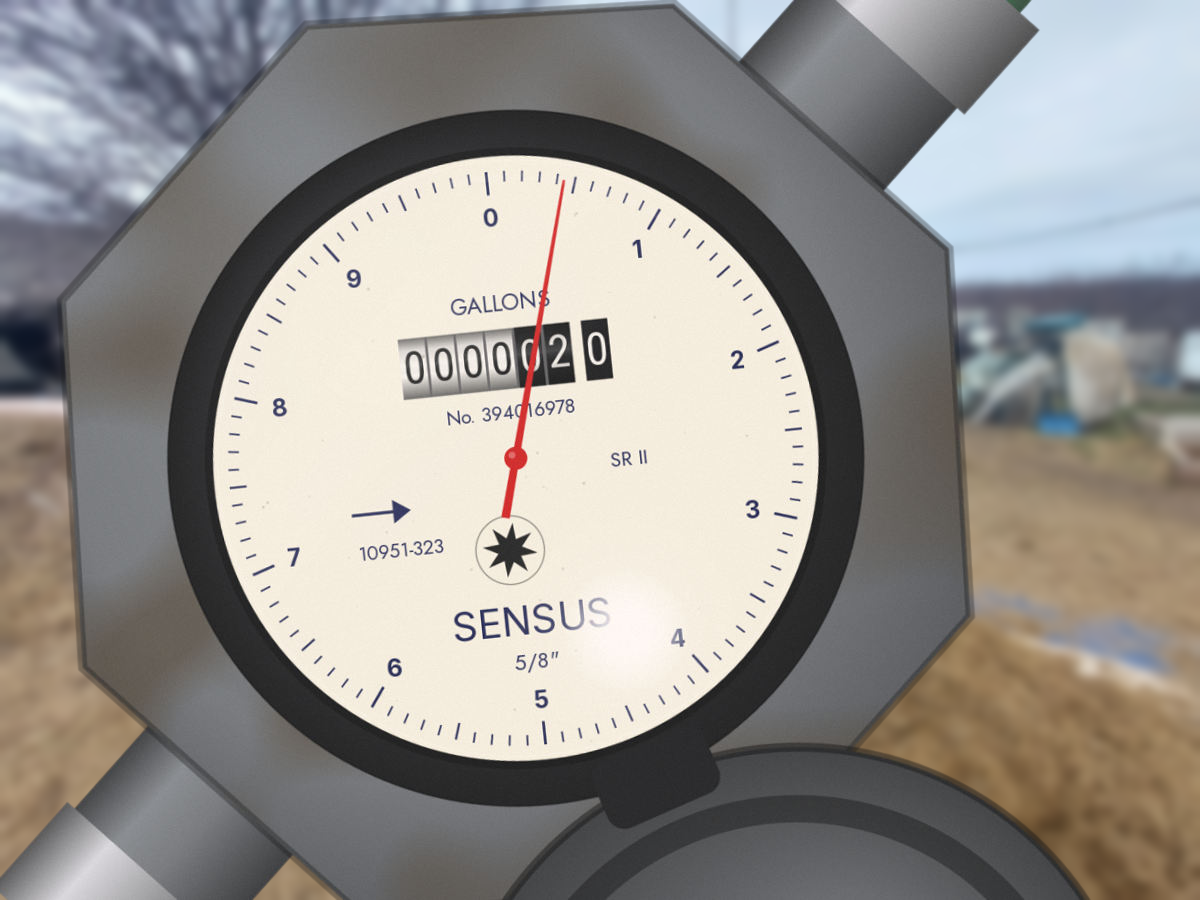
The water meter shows 20.4 gal
